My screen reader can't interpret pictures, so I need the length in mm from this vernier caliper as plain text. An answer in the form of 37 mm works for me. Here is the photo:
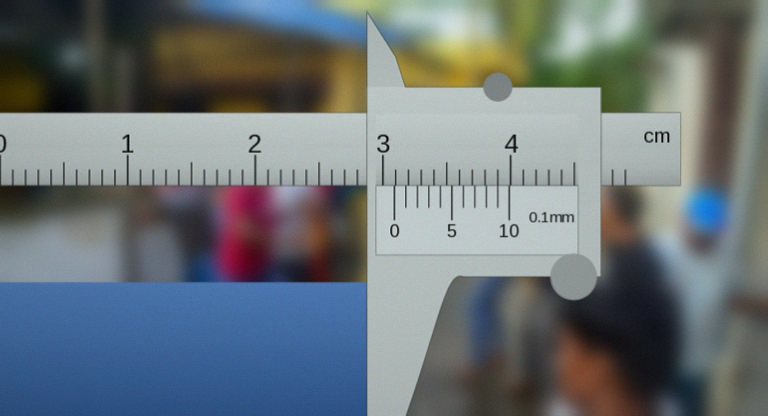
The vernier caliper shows 30.9 mm
